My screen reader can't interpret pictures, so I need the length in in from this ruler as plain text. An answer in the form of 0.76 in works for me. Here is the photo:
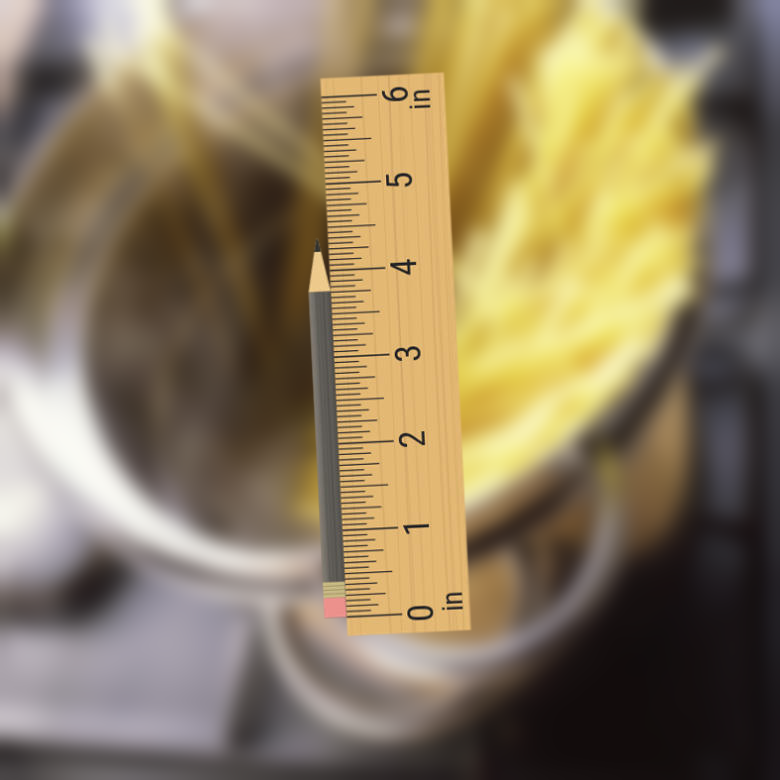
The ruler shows 4.375 in
